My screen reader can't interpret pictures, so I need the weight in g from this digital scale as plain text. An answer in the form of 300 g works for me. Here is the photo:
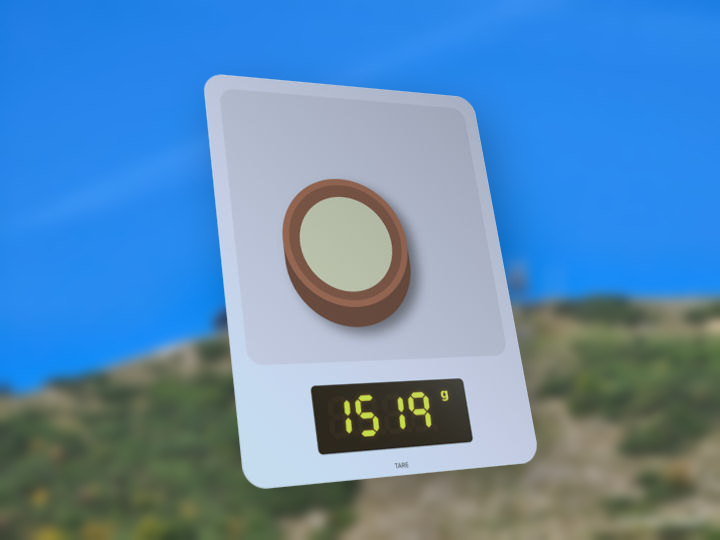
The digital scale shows 1519 g
